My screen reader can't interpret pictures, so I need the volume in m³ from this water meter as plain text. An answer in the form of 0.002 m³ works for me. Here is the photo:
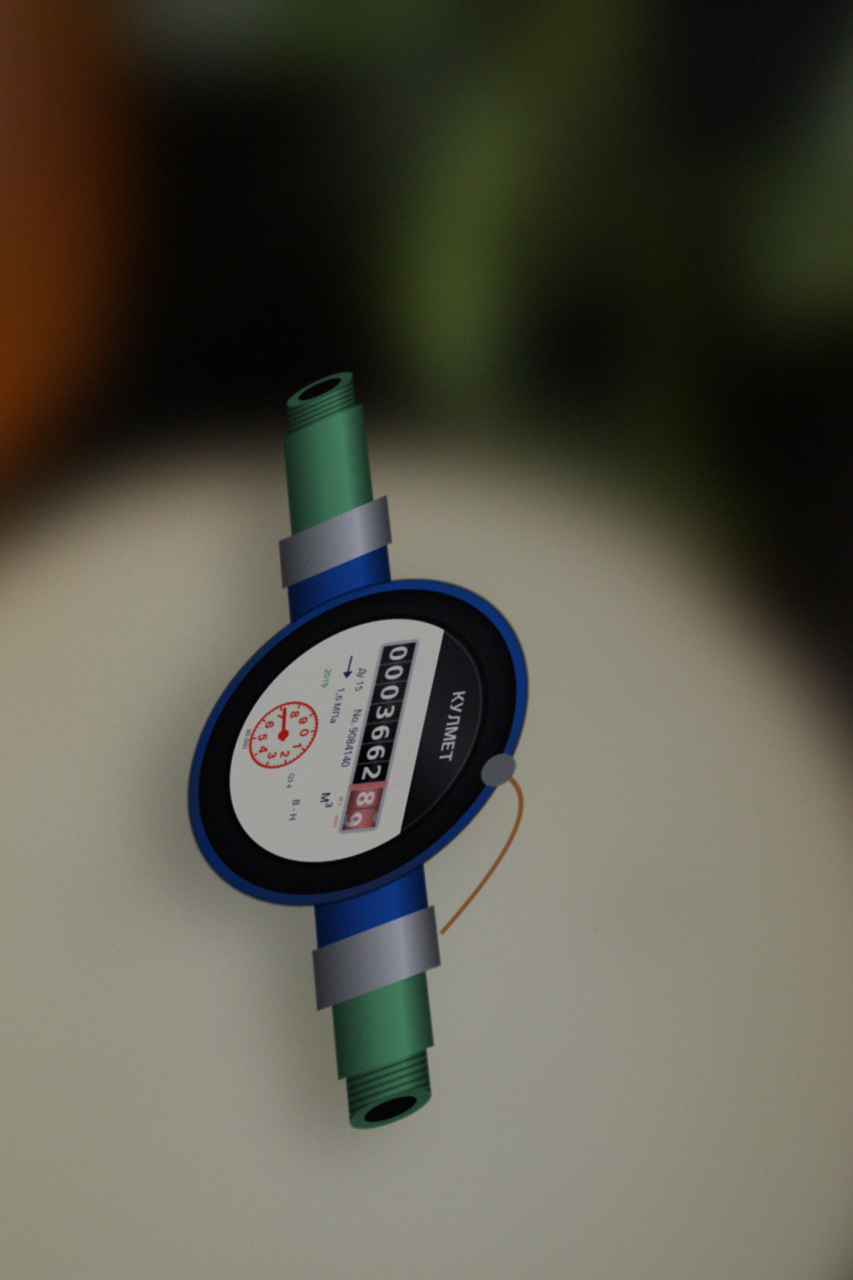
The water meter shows 3662.887 m³
